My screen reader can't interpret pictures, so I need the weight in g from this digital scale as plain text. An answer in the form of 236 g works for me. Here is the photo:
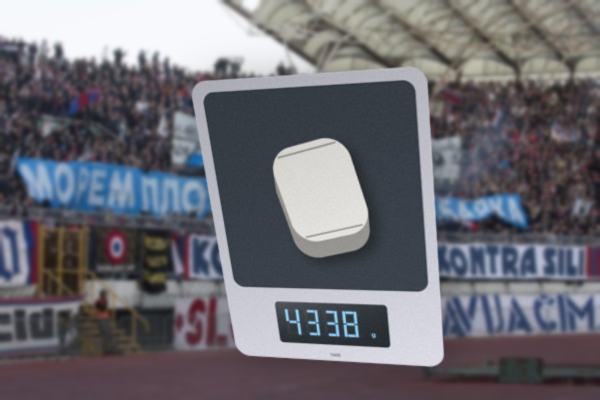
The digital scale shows 4338 g
